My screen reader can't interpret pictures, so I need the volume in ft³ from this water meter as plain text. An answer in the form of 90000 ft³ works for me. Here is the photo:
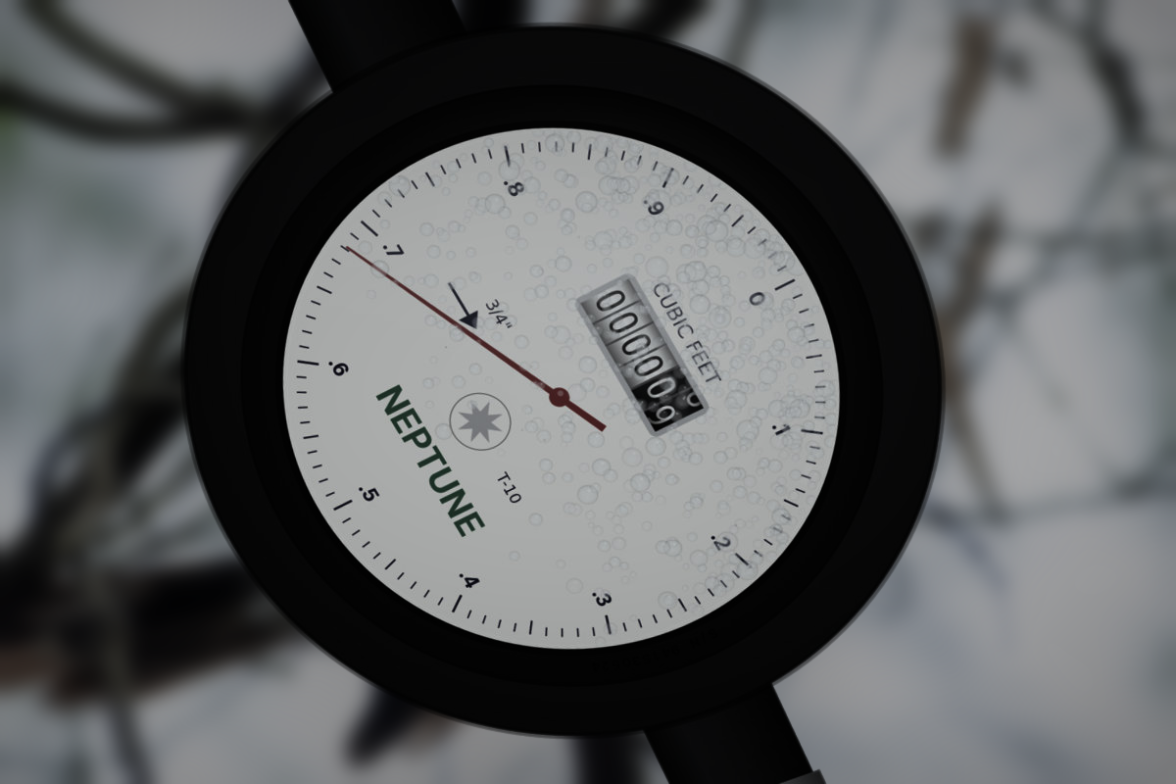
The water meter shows 8.68 ft³
